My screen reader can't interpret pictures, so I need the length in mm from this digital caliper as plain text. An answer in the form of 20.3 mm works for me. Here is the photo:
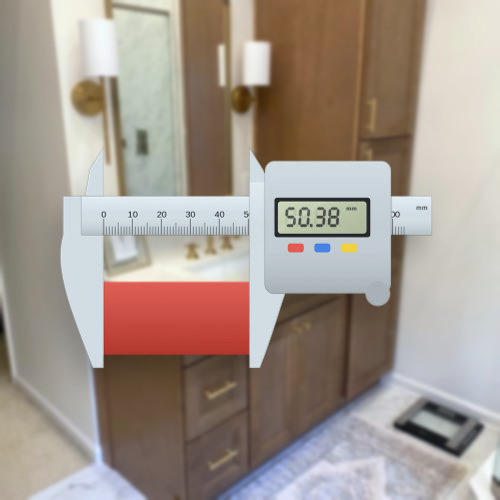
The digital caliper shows 50.38 mm
